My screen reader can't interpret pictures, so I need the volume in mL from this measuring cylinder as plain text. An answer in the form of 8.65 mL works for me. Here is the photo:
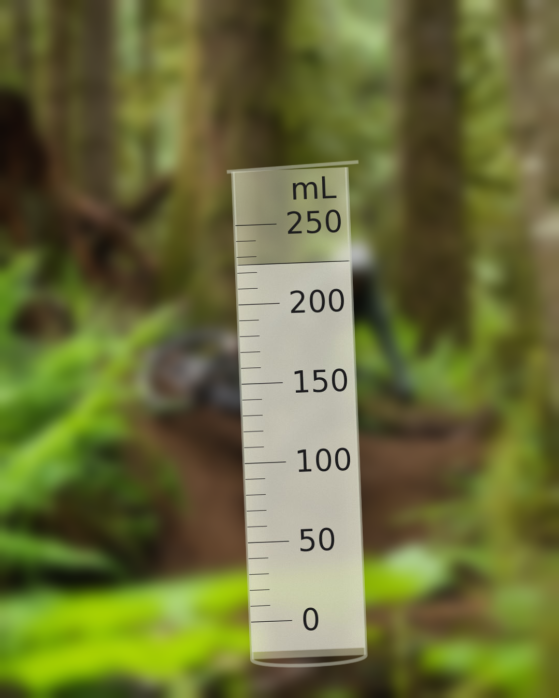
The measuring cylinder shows 225 mL
